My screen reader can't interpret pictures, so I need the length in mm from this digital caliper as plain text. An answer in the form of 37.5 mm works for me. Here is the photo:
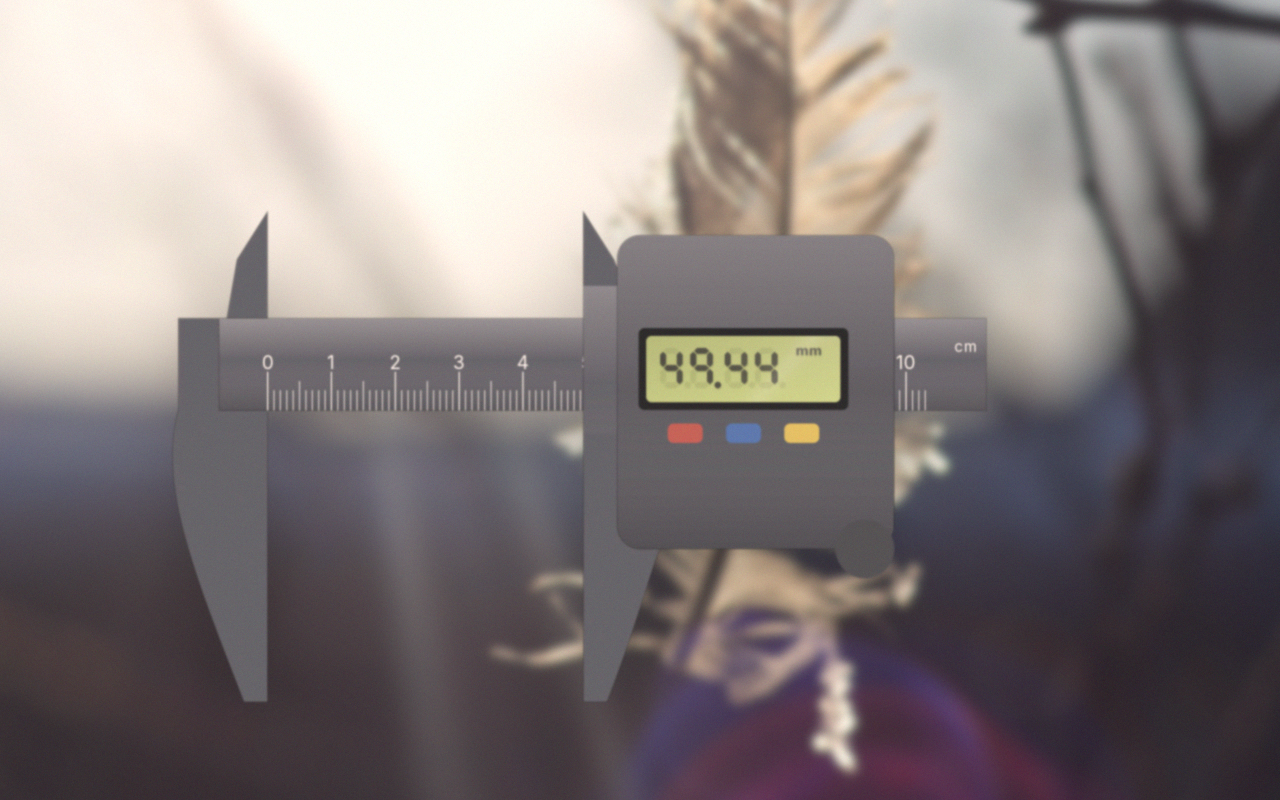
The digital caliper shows 49.44 mm
